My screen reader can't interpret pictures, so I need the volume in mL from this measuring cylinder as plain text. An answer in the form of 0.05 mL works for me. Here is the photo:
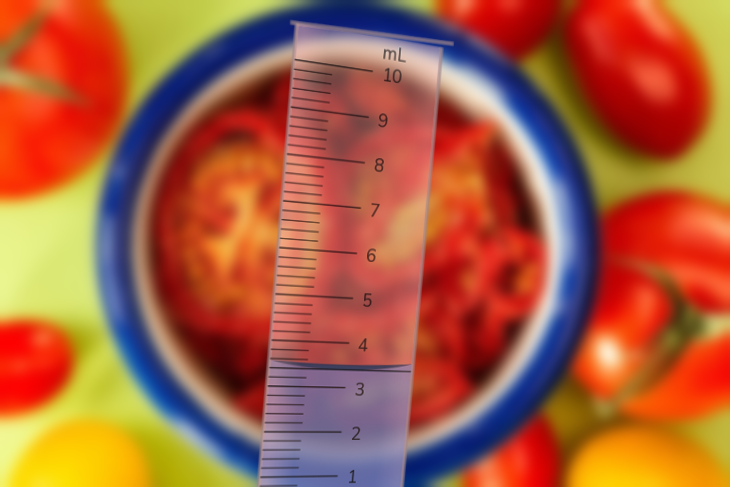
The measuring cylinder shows 3.4 mL
